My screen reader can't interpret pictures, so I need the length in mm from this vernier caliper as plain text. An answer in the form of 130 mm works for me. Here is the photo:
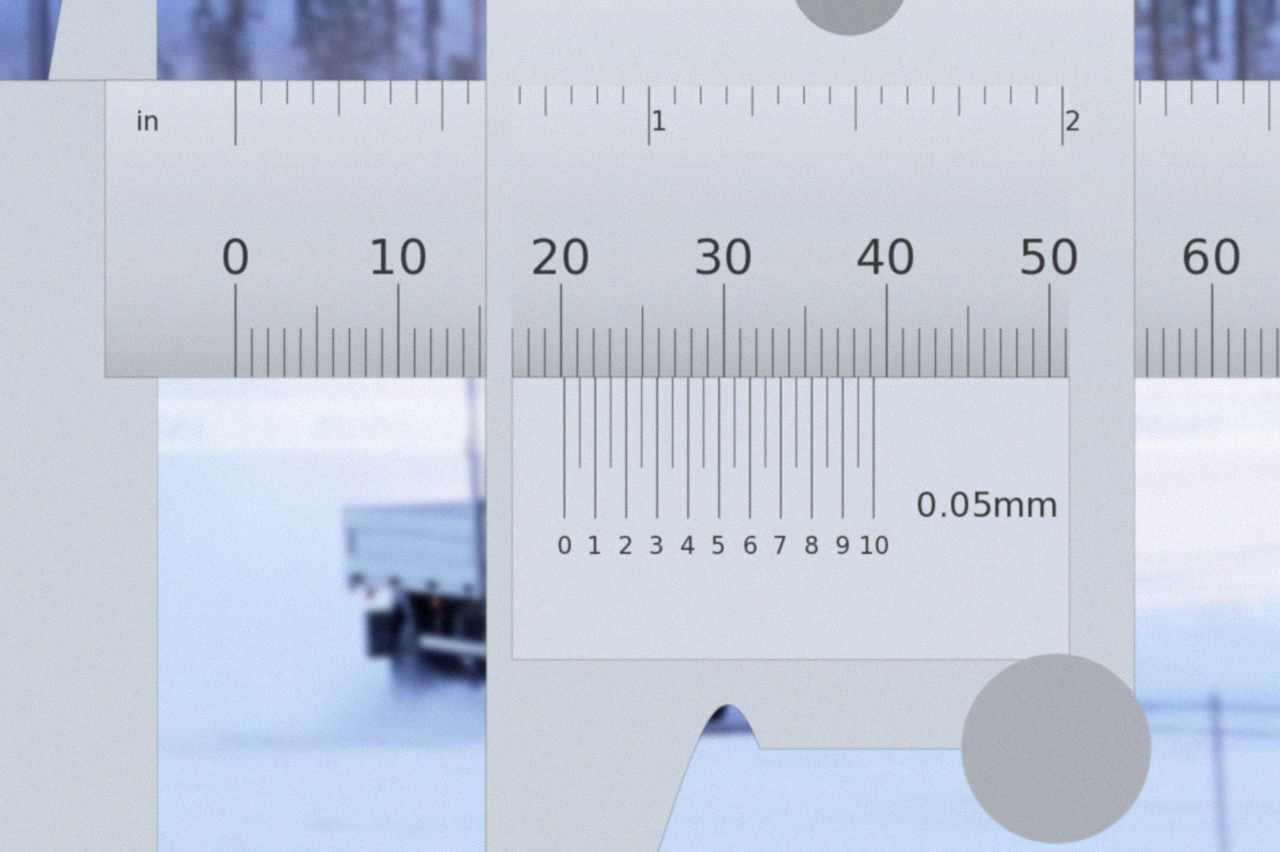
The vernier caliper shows 20.2 mm
